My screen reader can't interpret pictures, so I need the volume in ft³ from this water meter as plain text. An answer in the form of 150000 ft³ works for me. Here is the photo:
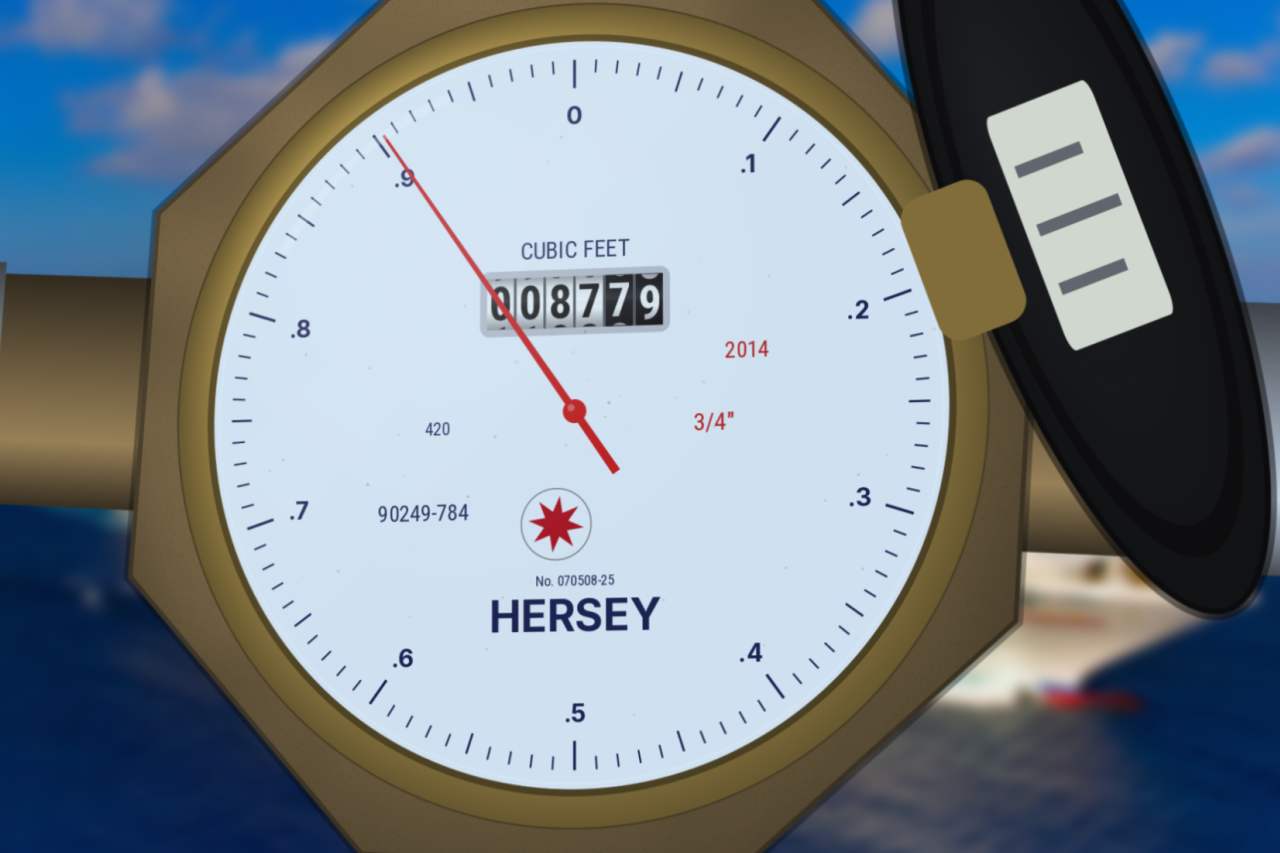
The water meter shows 8778.90 ft³
